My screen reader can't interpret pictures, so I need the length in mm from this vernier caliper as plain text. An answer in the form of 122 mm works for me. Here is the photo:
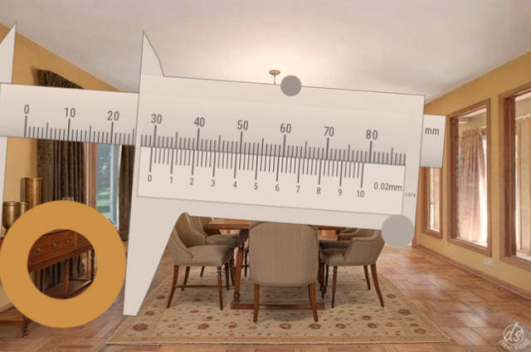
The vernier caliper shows 29.5 mm
